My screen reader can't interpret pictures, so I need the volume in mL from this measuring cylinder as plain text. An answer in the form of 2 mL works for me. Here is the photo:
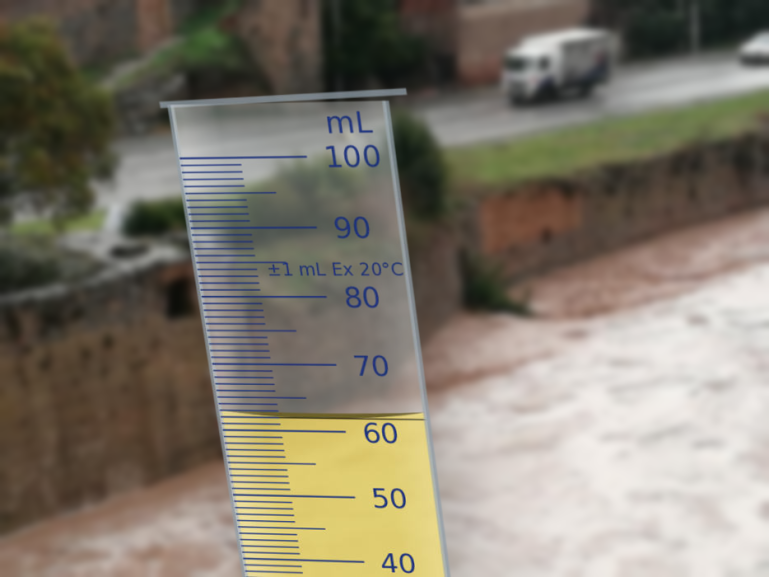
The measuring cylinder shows 62 mL
